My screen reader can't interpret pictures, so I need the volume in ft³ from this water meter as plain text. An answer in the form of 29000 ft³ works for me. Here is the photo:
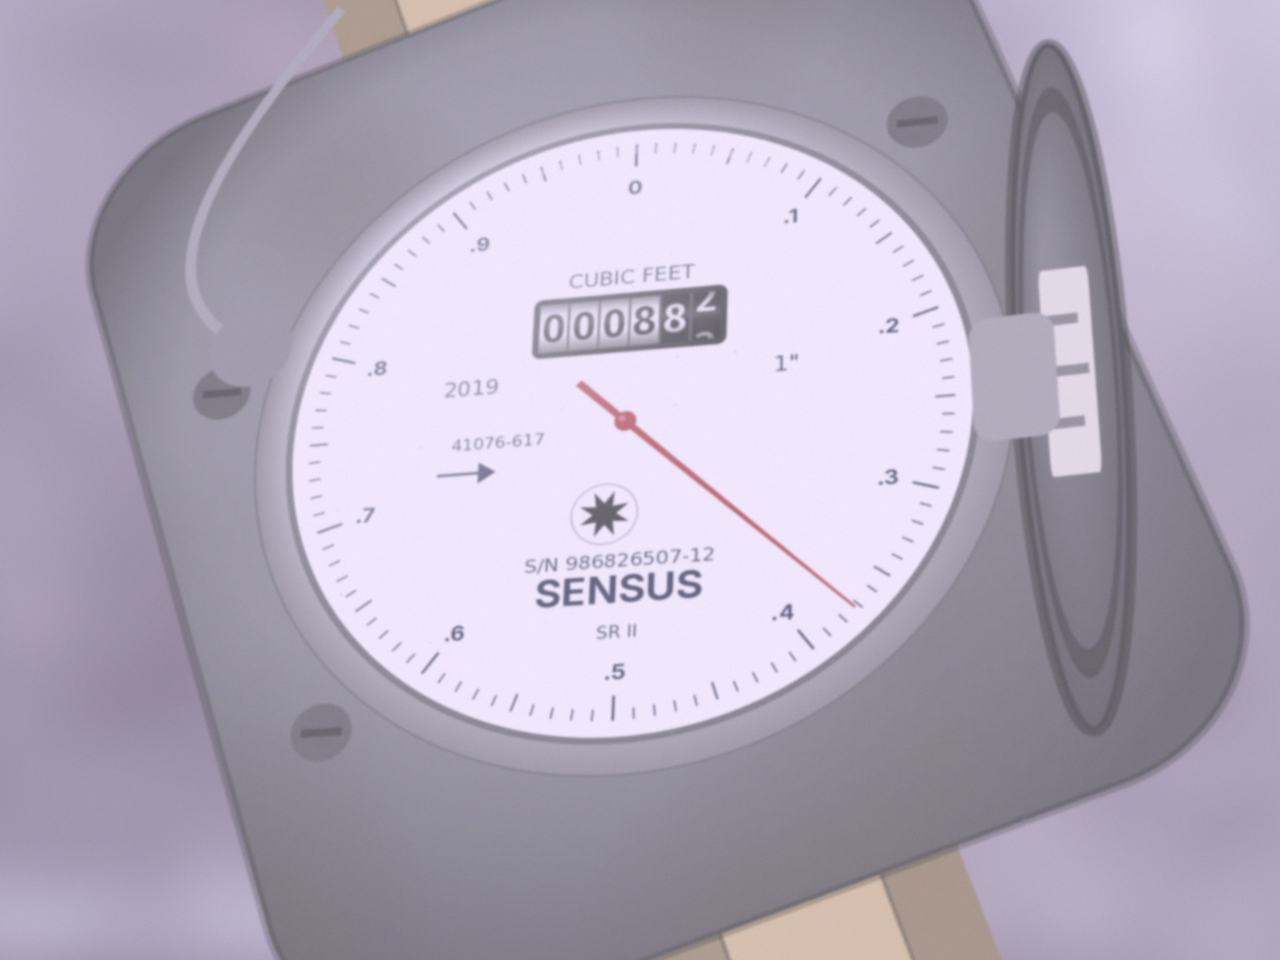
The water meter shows 882.37 ft³
